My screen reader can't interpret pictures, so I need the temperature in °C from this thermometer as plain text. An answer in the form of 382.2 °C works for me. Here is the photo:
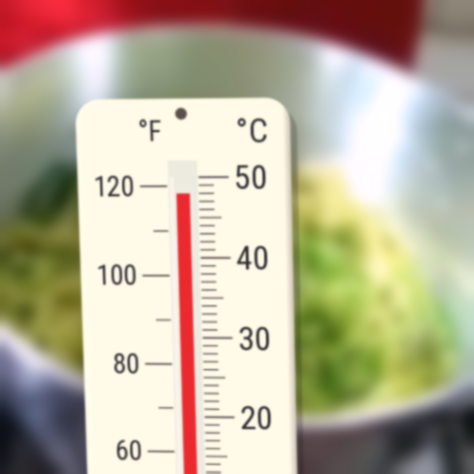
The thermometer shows 48 °C
